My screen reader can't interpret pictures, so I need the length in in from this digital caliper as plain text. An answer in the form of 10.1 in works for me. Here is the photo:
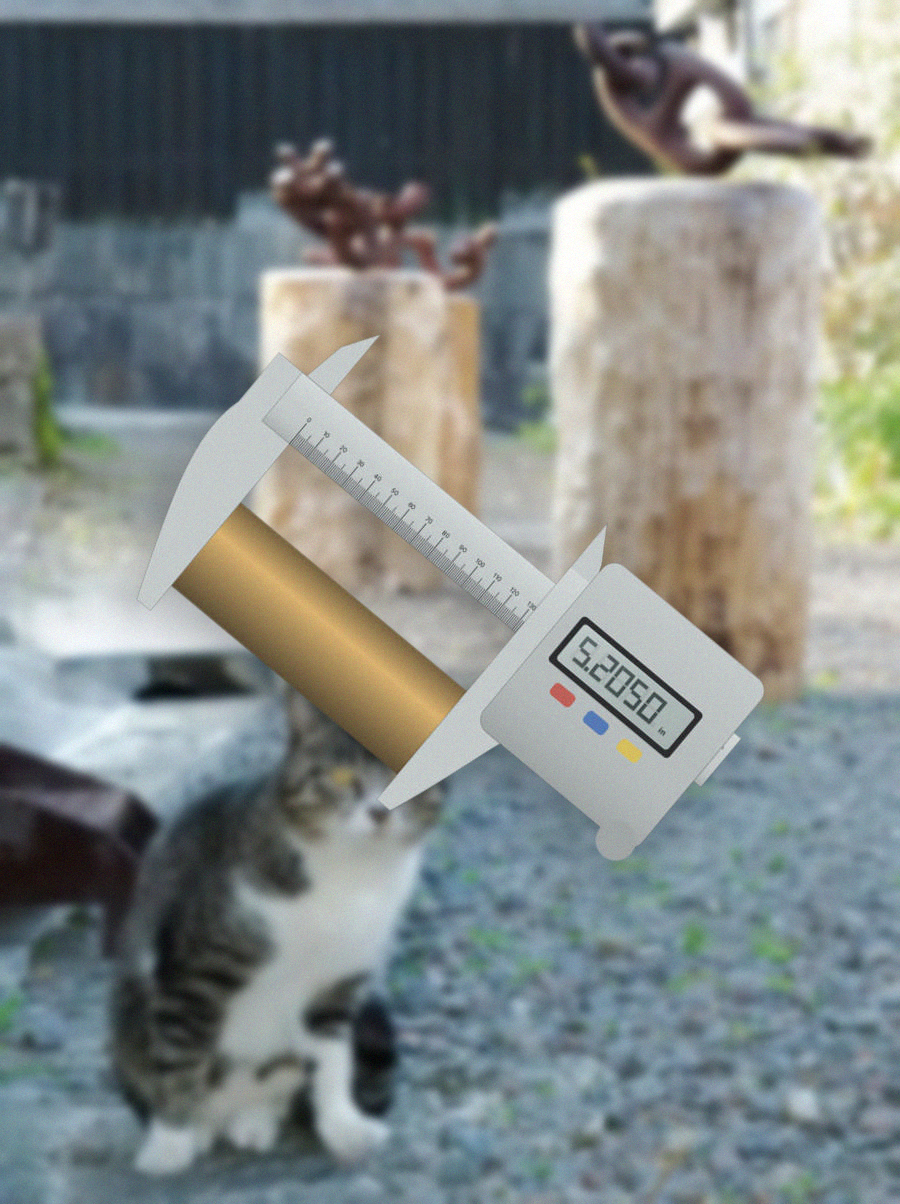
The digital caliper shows 5.2050 in
